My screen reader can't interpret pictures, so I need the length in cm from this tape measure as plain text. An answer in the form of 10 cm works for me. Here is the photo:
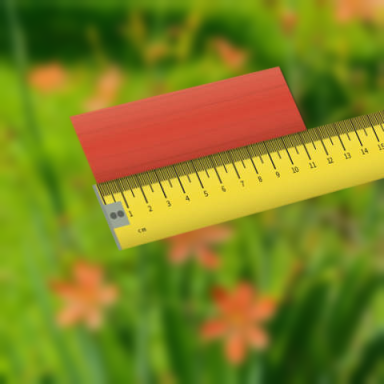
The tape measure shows 11.5 cm
